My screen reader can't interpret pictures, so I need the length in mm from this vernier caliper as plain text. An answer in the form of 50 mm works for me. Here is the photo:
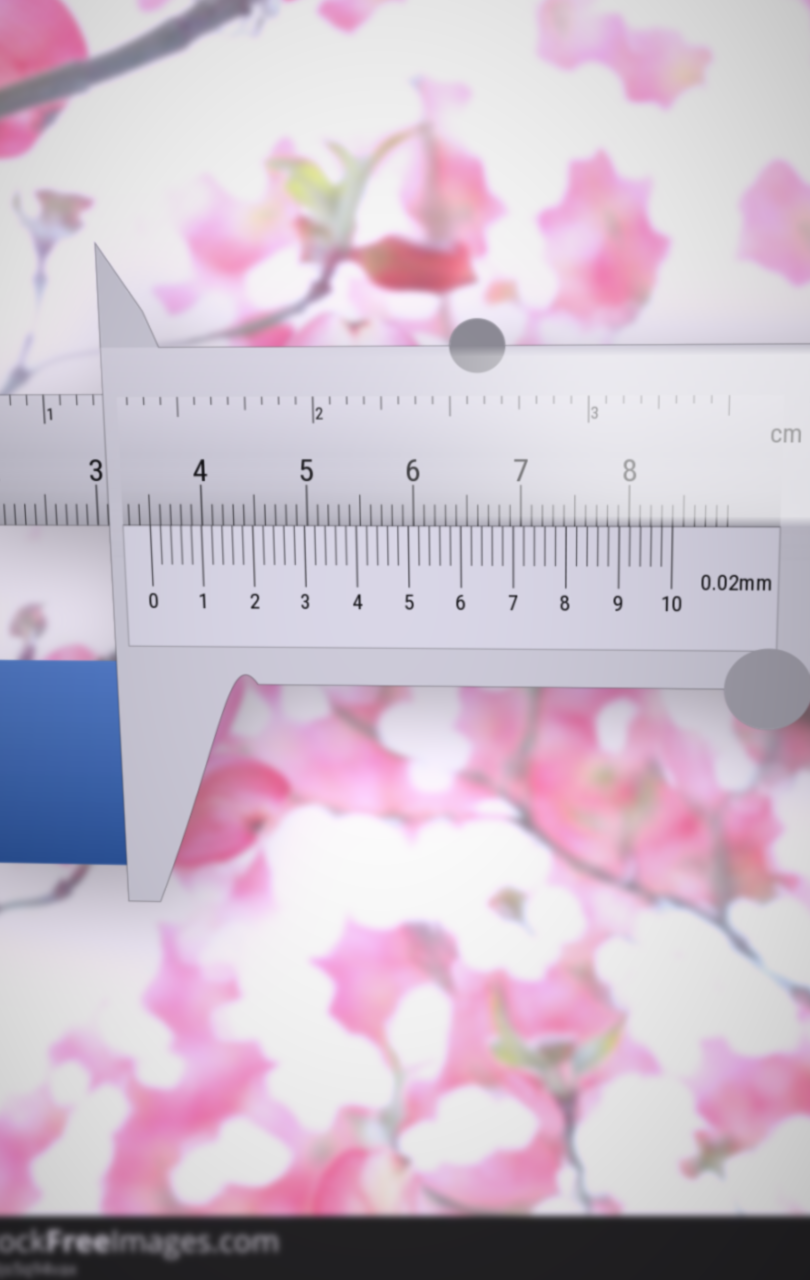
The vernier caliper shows 35.0 mm
